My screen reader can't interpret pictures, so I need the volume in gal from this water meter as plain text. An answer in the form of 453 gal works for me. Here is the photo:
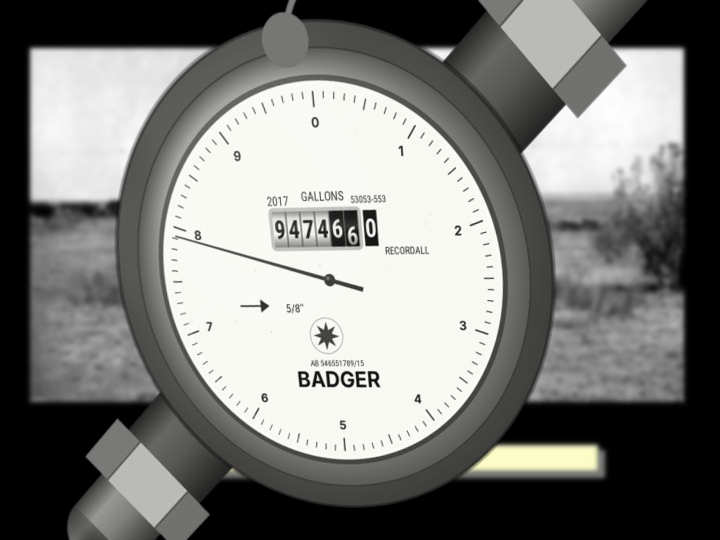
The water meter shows 9474657.9 gal
